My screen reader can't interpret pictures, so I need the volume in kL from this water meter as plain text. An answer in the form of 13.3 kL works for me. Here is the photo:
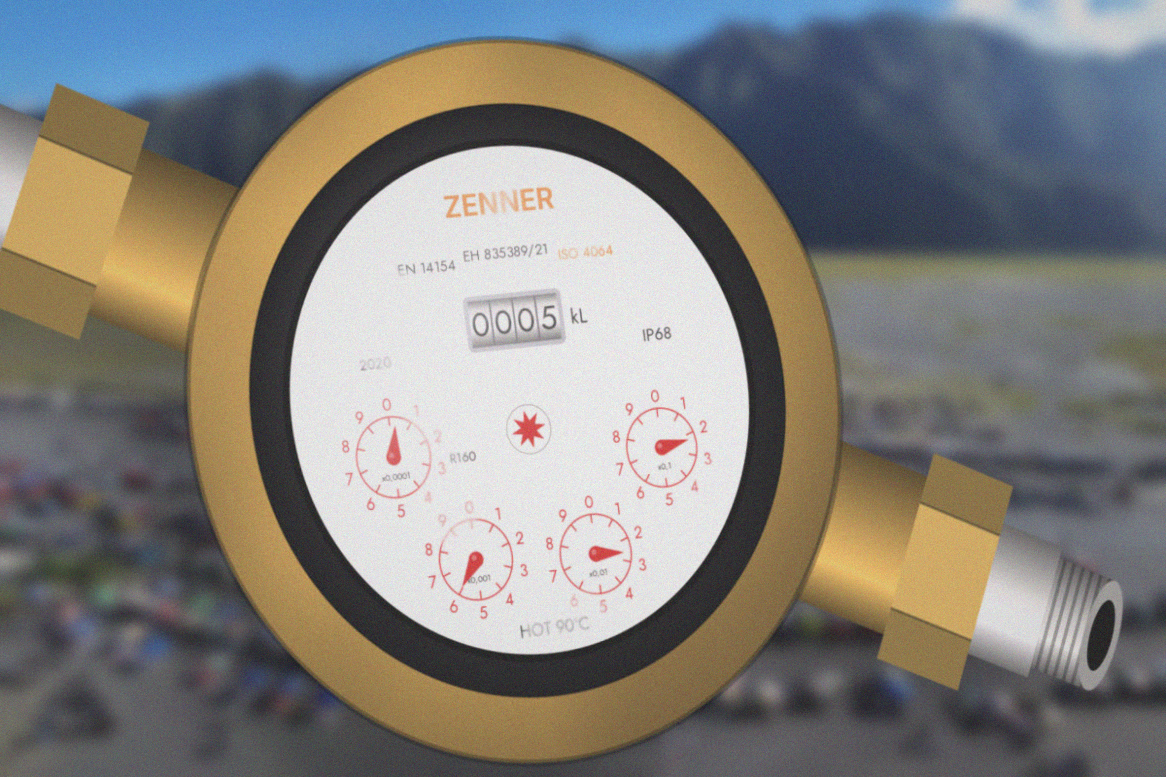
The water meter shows 5.2260 kL
